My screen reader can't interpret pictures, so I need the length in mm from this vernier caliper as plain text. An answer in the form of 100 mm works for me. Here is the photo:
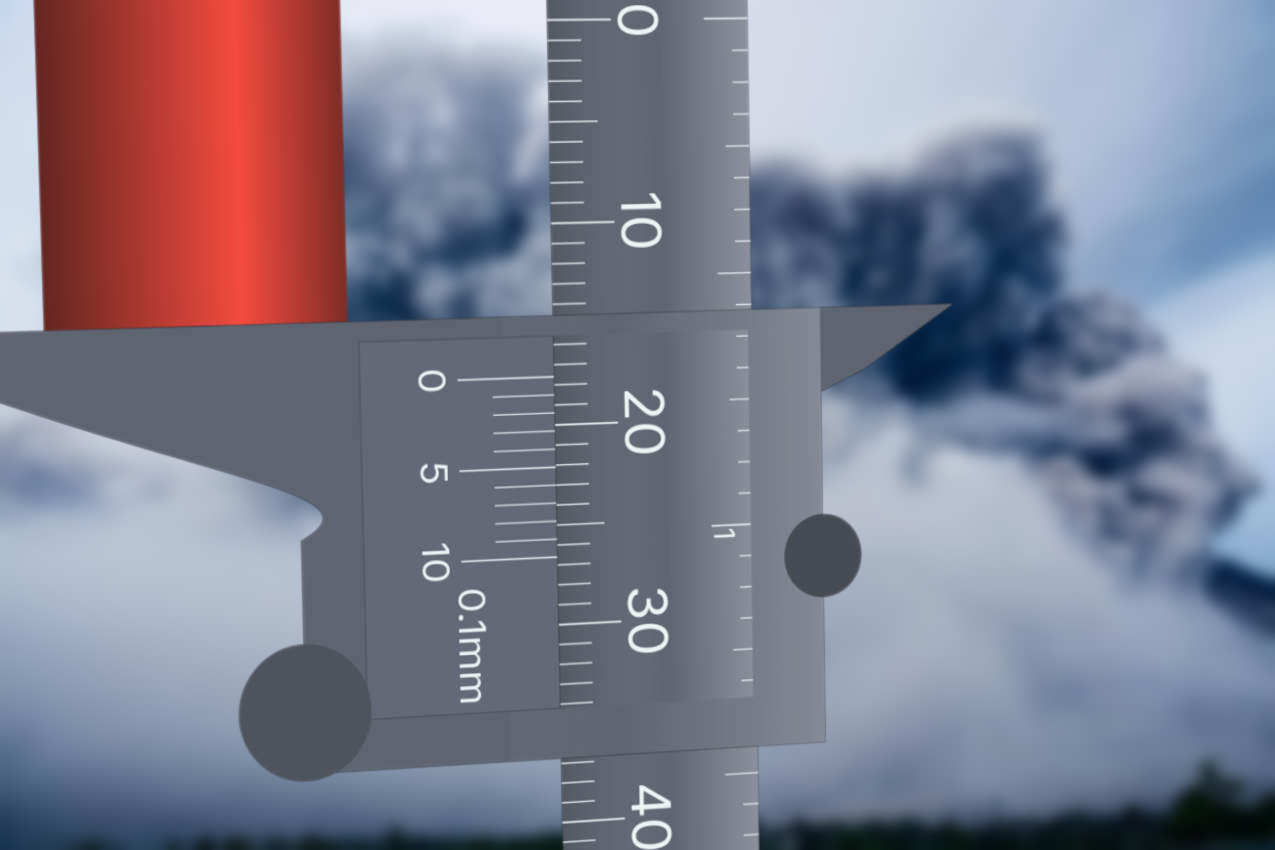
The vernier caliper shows 17.6 mm
